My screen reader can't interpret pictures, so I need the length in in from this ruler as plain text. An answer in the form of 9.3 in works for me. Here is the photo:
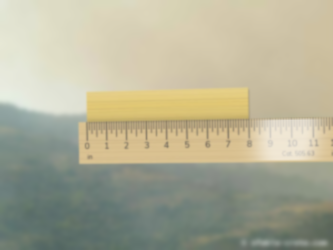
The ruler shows 8 in
